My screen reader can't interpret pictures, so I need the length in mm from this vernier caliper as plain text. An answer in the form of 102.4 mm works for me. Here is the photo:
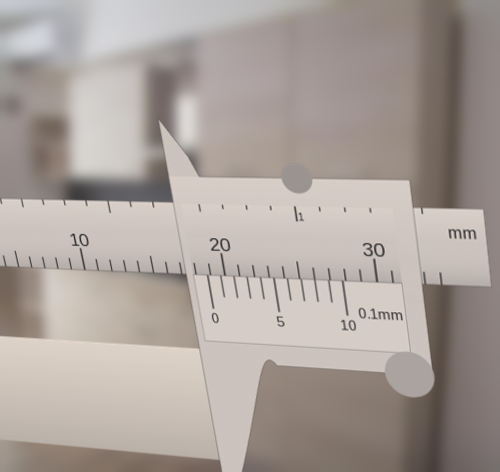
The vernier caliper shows 18.8 mm
